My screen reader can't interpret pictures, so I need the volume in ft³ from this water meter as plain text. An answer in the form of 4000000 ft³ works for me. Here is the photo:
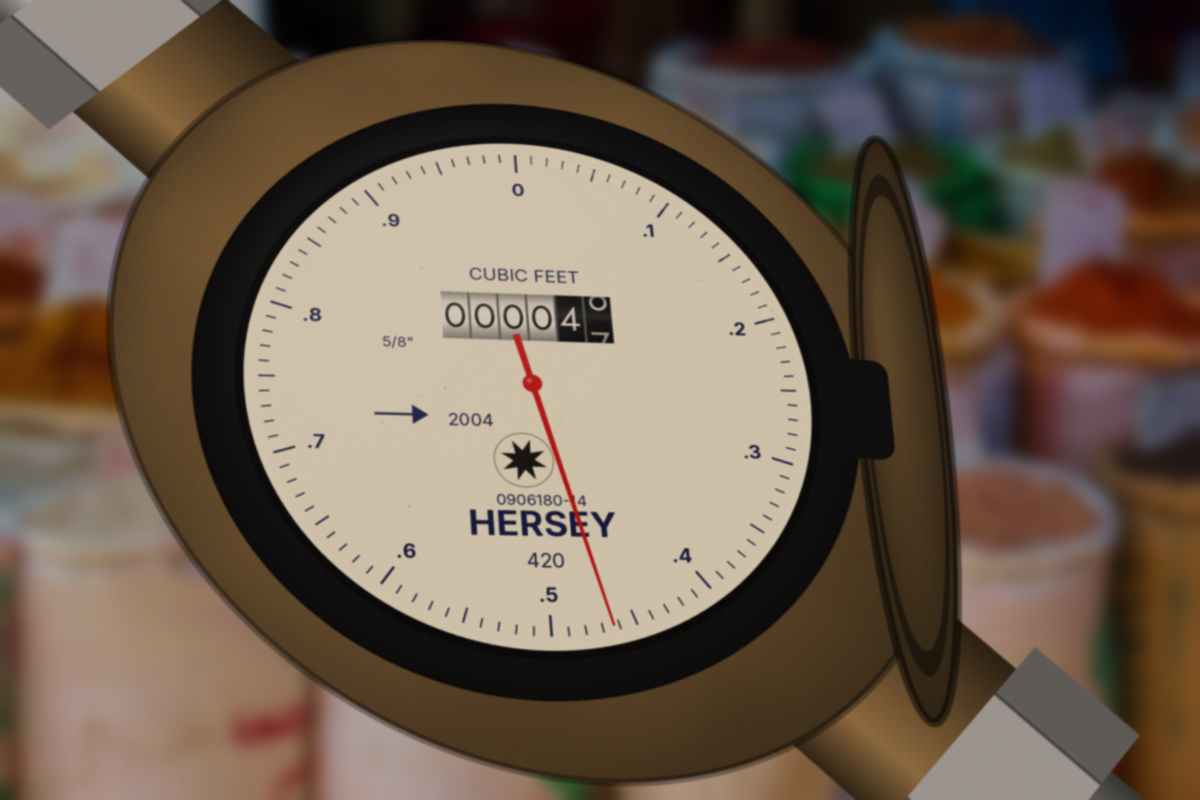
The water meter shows 46.46 ft³
